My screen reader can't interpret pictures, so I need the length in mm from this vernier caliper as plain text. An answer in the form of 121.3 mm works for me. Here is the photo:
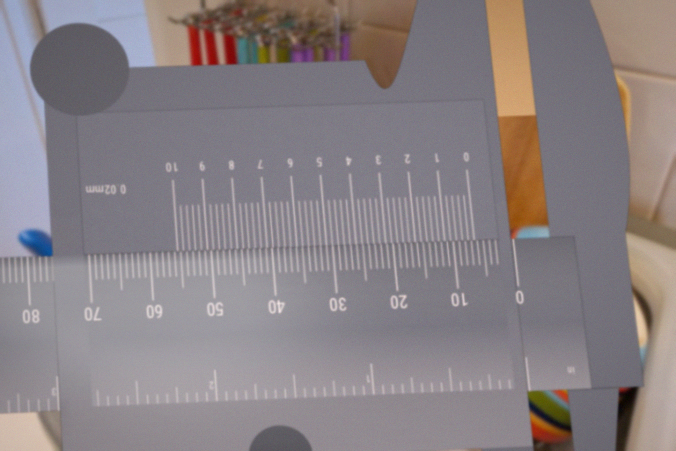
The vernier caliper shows 6.5 mm
